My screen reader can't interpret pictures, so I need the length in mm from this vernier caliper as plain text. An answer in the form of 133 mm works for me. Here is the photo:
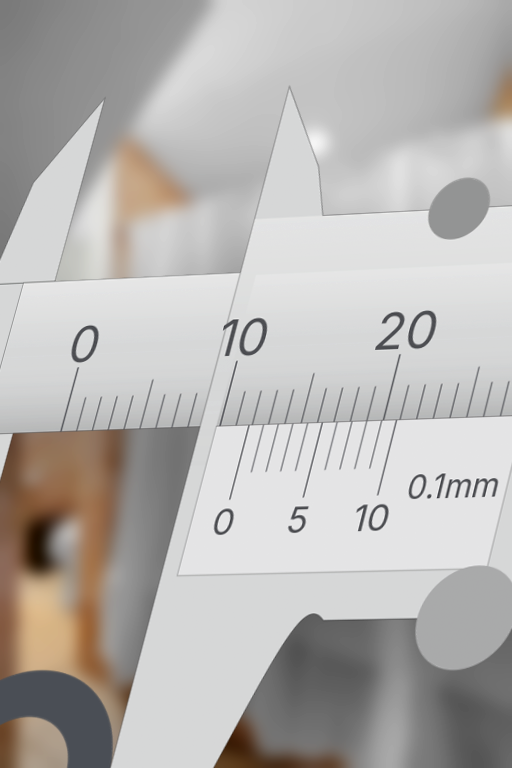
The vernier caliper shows 11.8 mm
